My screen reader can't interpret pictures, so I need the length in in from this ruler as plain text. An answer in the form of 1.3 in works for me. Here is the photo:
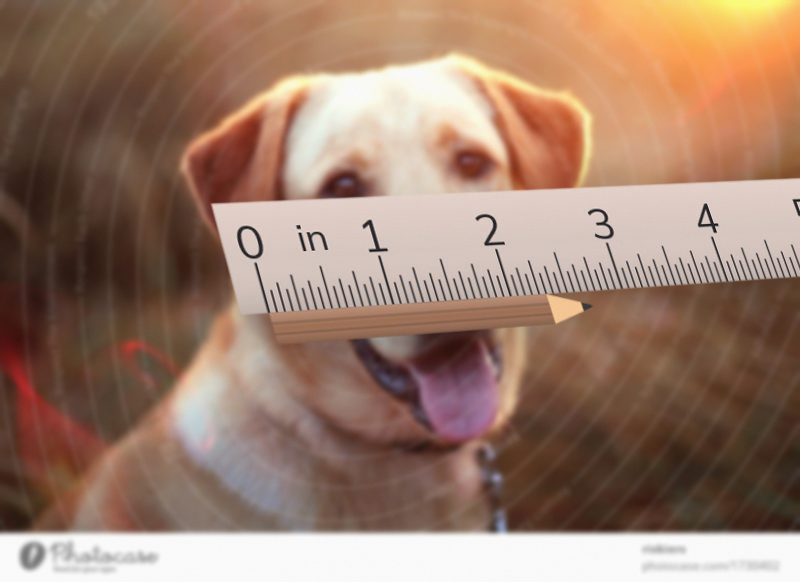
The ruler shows 2.6875 in
